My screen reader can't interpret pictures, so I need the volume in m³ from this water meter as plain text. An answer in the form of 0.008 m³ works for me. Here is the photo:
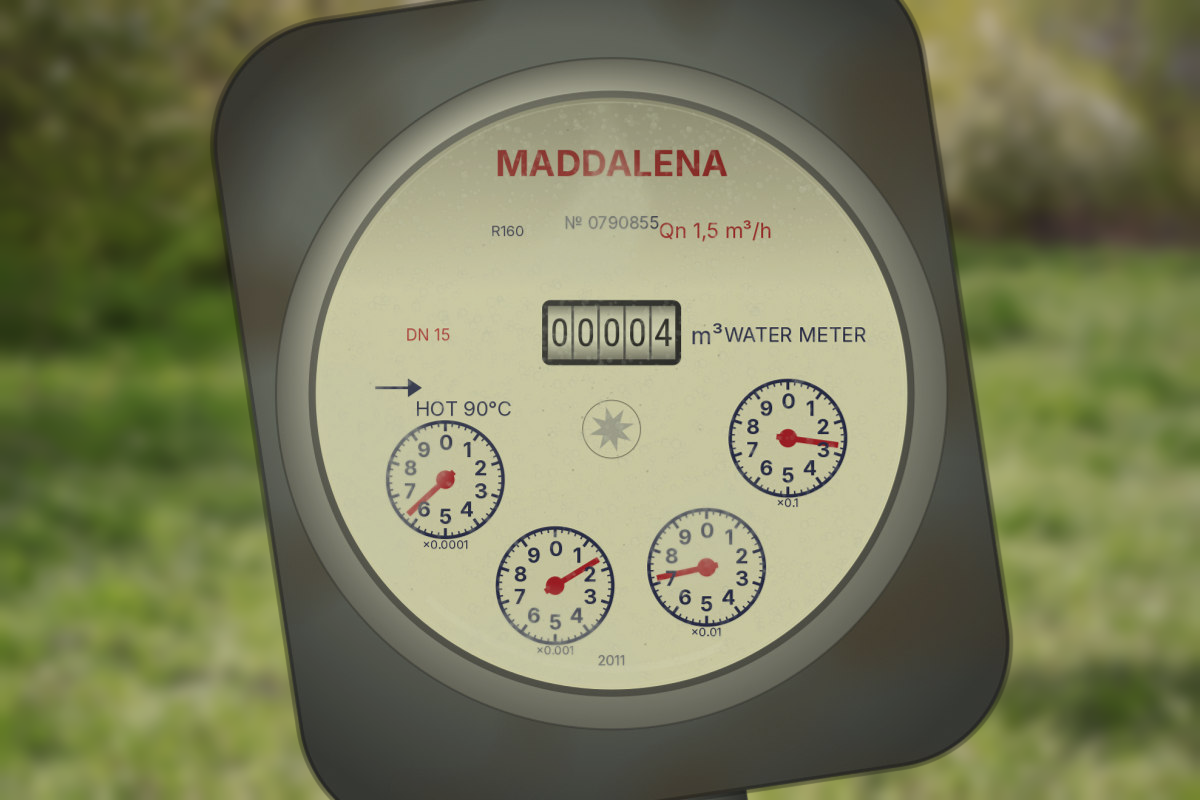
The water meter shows 4.2716 m³
